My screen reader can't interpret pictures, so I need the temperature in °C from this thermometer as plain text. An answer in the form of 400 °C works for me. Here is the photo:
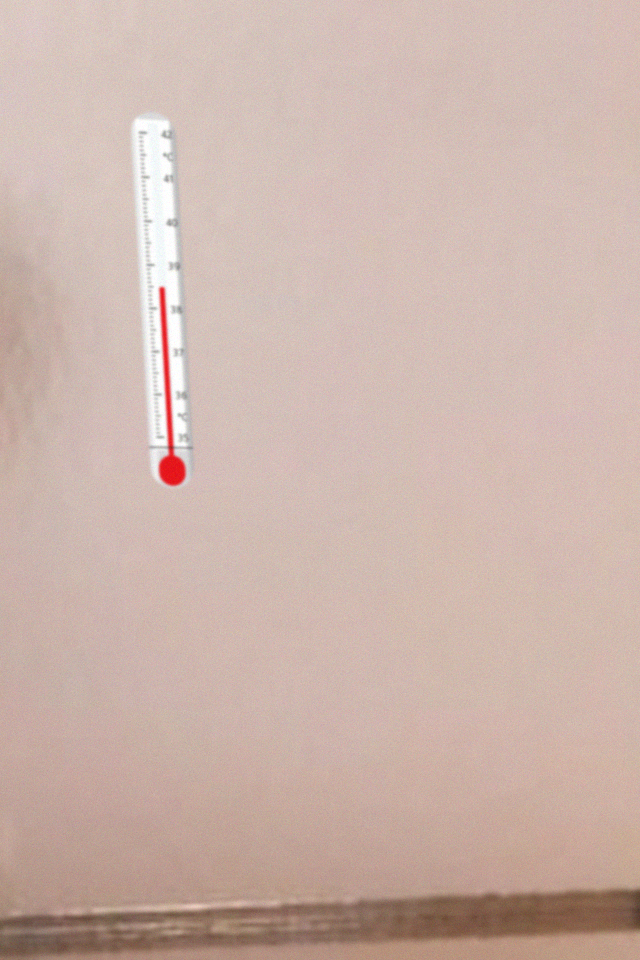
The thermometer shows 38.5 °C
